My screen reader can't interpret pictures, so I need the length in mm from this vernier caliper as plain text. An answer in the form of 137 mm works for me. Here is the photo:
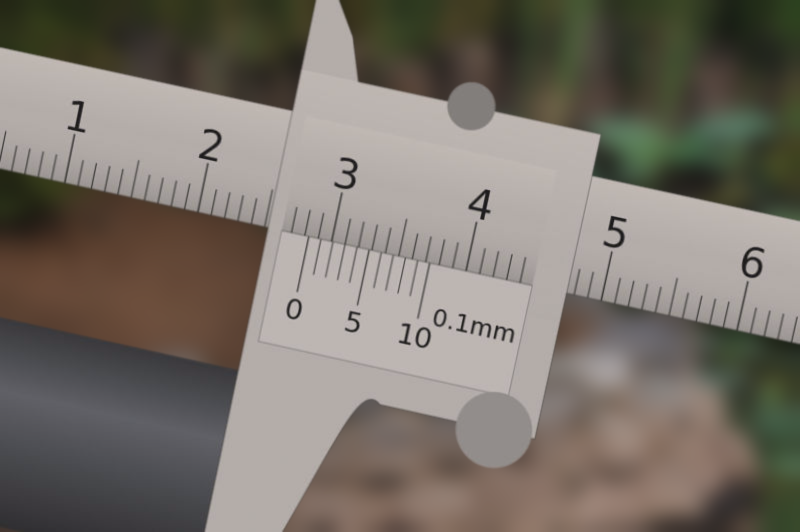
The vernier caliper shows 28.3 mm
